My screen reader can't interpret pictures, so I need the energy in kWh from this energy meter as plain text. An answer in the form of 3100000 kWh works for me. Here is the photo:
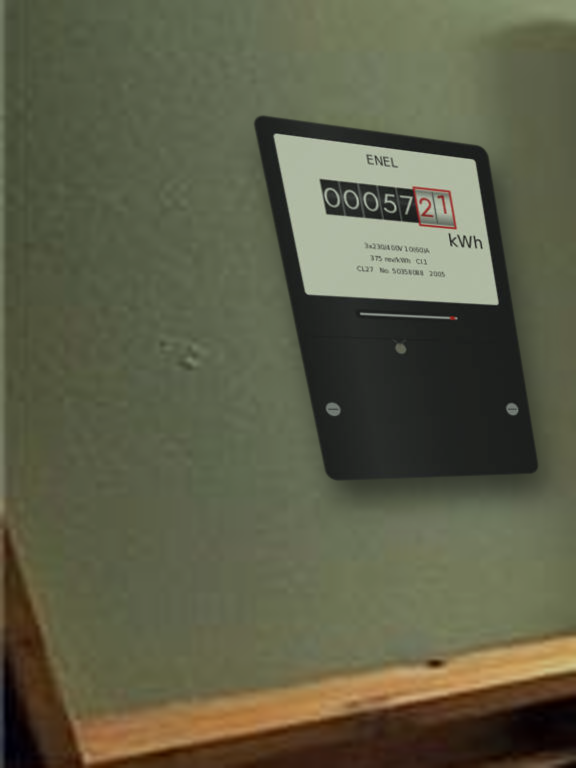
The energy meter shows 57.21 kWh
